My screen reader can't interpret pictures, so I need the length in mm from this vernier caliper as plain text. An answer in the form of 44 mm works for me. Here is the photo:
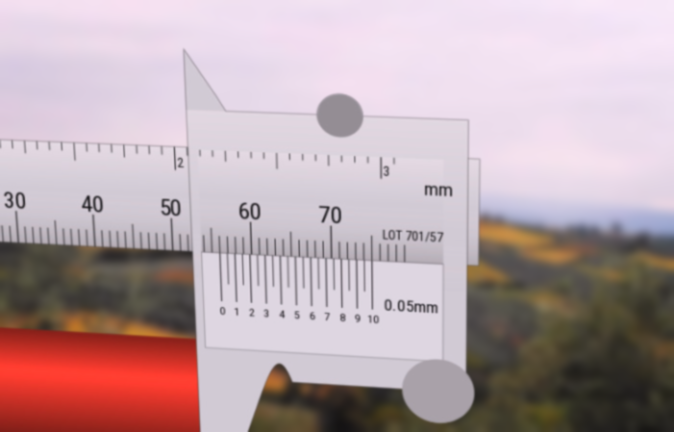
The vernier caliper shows 56.0 mm
